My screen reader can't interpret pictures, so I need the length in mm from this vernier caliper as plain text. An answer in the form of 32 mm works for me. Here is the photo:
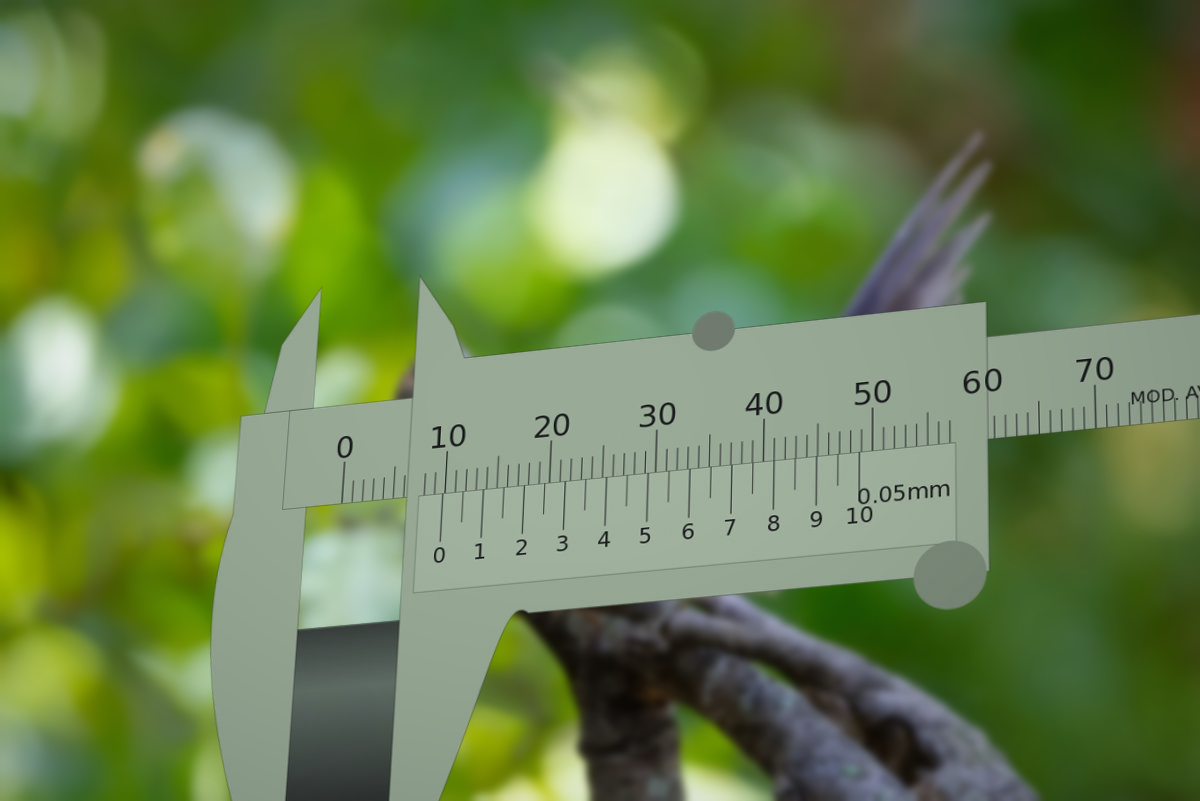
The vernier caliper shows 9.8 mm
